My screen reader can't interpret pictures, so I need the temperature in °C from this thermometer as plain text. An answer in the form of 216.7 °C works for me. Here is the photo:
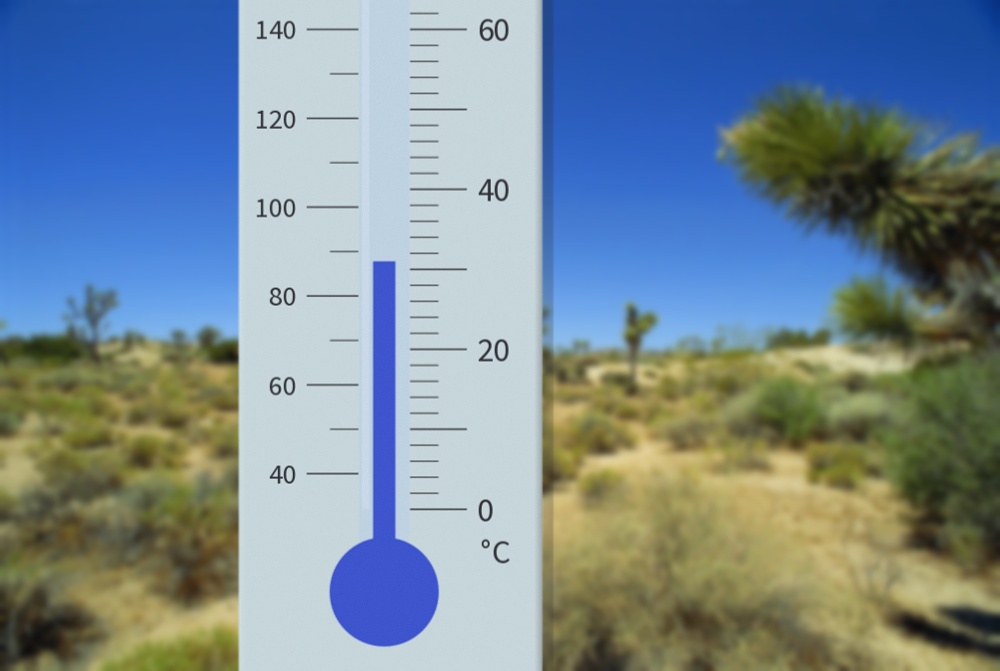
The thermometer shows 31 °C
